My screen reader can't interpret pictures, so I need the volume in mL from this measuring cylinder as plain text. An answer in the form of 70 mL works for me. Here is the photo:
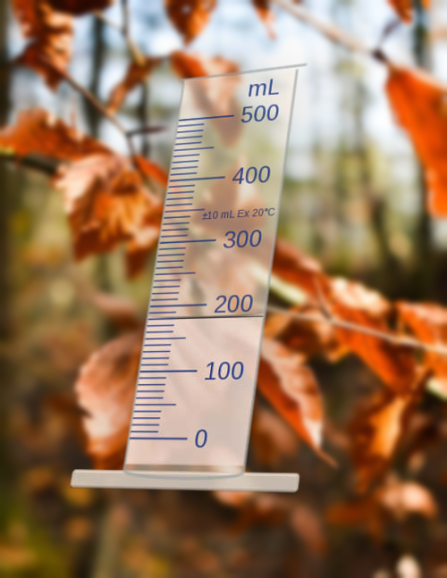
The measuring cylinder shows 180 mL
